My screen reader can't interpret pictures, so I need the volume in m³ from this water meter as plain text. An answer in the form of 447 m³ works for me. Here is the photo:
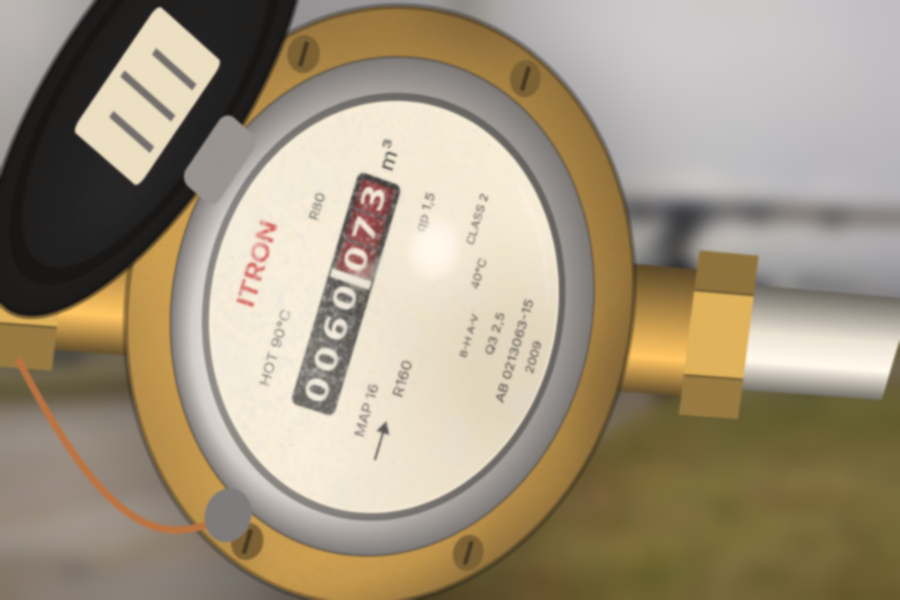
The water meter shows 60.073 m³
